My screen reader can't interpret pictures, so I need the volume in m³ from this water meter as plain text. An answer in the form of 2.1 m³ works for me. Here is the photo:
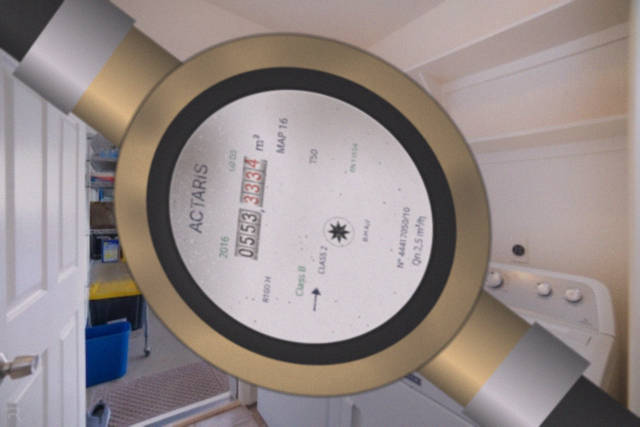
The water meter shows 553.3334 m³
